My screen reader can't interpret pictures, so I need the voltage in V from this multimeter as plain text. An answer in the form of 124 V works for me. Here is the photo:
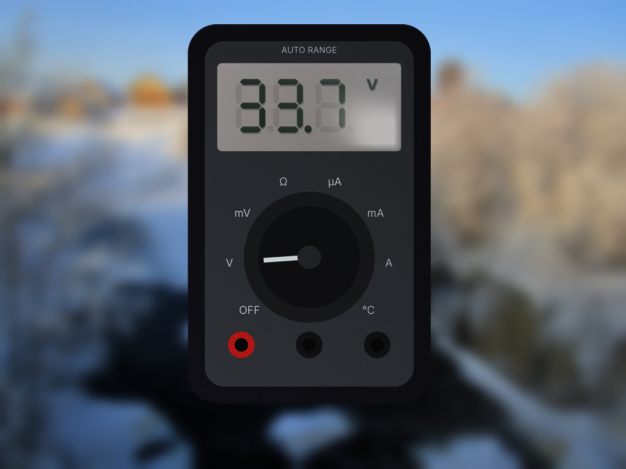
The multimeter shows 33.7 V
